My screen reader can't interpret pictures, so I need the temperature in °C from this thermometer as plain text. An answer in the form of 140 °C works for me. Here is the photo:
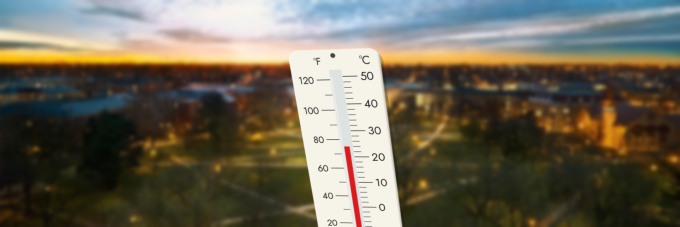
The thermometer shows 24 °C
